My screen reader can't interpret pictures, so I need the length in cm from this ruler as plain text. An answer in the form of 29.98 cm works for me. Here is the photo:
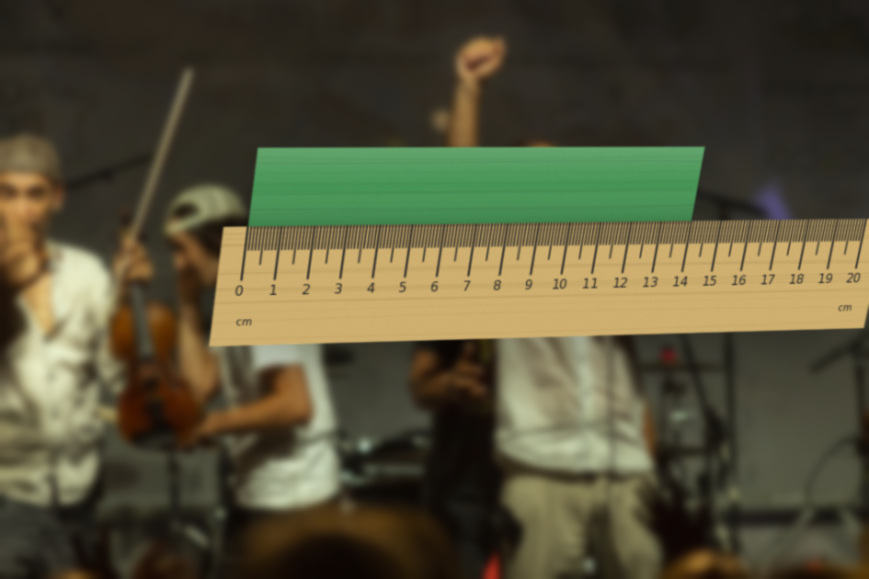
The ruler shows 14 cm
